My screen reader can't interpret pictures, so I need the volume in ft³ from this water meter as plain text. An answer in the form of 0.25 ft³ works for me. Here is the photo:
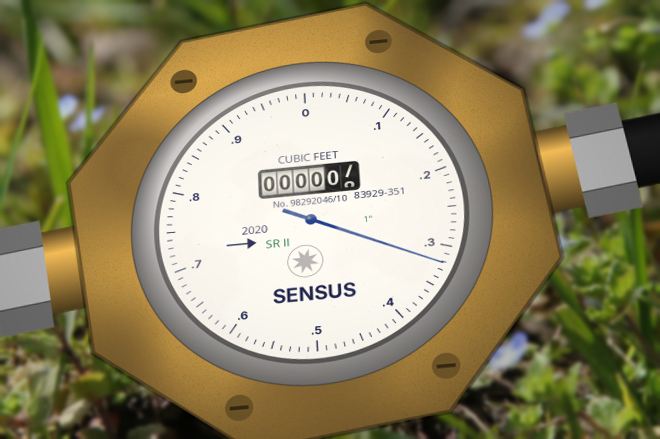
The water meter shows 7.32 ft³
